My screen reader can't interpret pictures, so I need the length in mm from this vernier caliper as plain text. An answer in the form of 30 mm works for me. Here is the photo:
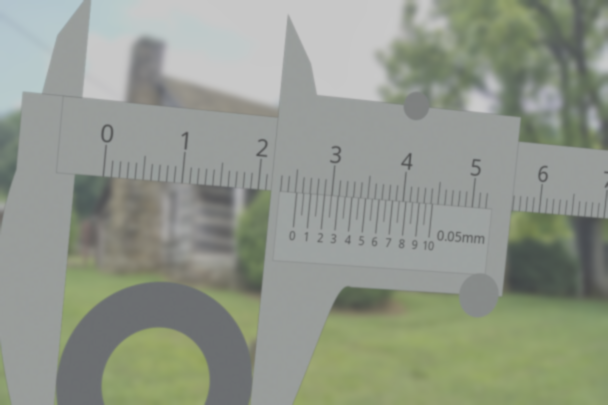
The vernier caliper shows 25.2 mm
